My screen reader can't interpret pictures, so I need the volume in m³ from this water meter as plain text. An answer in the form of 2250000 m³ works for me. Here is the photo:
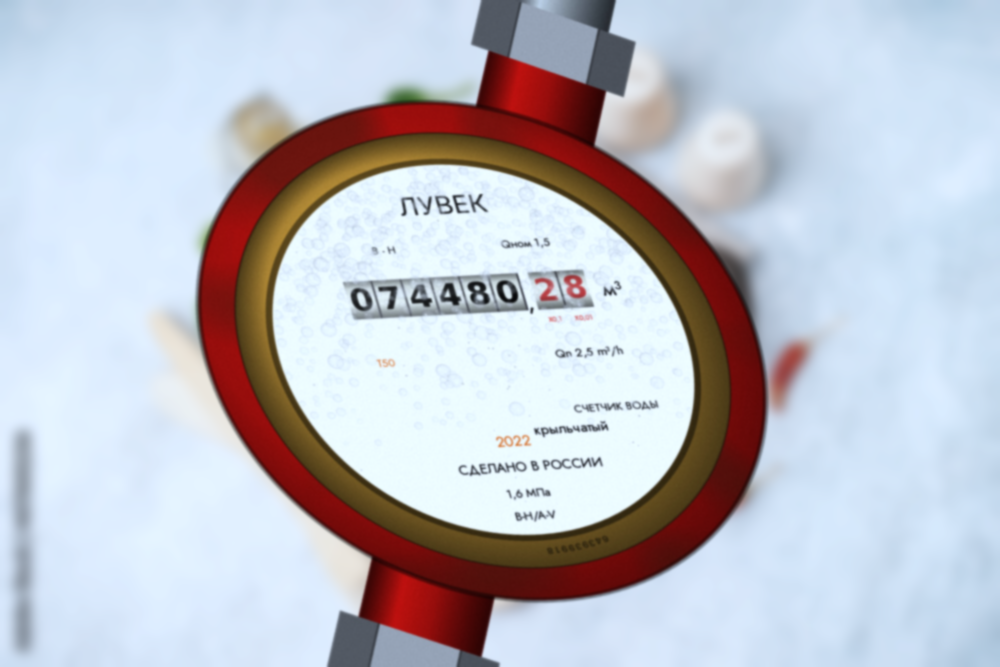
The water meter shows 74480.28 m³
